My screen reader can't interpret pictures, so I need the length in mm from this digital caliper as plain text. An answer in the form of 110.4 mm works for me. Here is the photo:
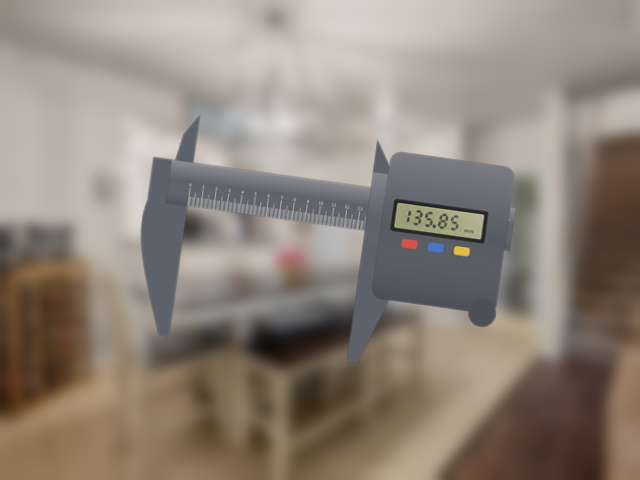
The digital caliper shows 135.85 mm
